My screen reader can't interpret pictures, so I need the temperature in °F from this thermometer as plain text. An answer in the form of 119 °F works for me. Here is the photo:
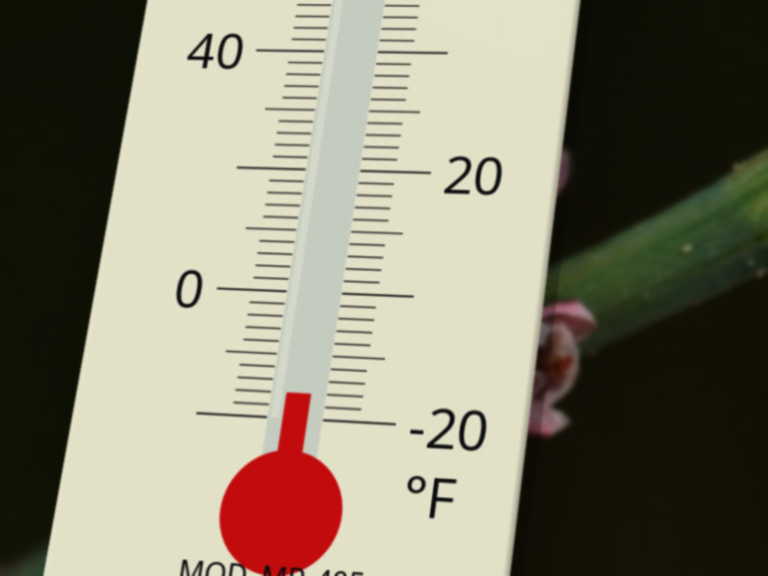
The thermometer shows -16 °F
